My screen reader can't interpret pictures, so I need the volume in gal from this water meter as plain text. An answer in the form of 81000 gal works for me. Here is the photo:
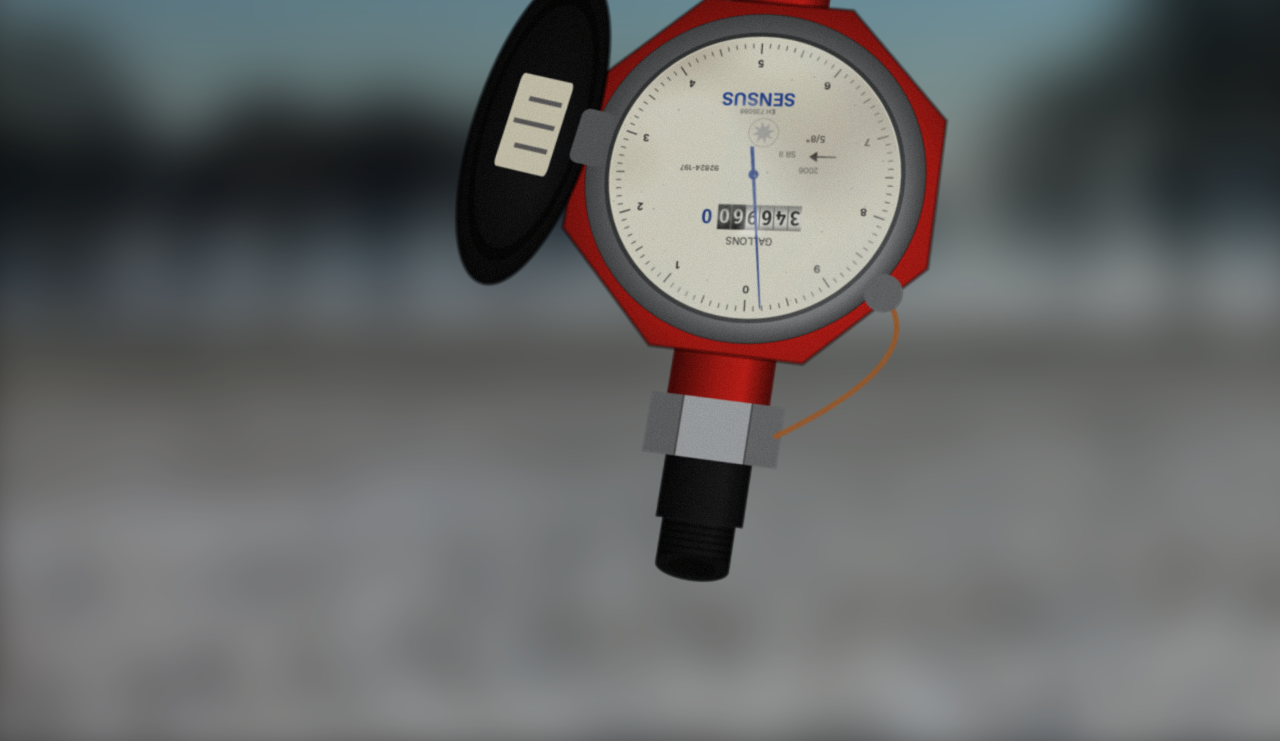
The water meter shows 3469599.8 gal
